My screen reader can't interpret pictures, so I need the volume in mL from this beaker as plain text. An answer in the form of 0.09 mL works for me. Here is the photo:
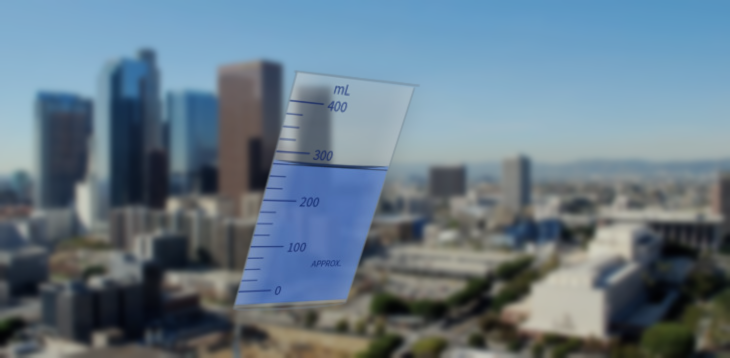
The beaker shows 275 mL
